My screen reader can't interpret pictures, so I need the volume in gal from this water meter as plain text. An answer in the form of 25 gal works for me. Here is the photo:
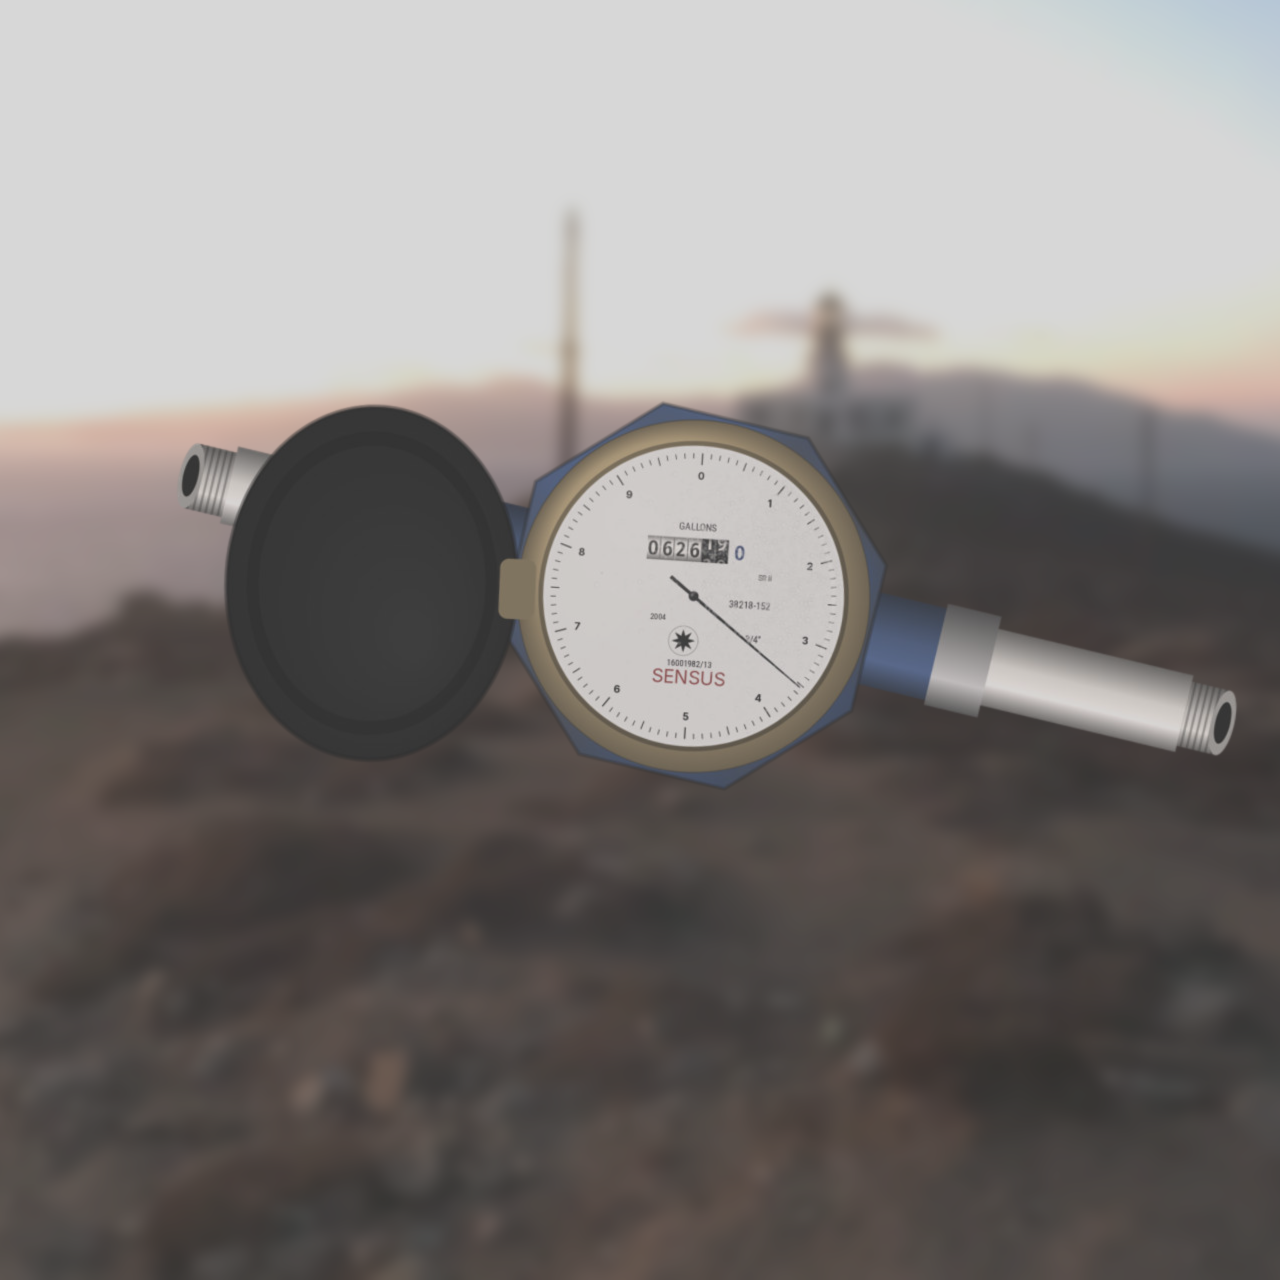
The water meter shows 626193.5 gal
